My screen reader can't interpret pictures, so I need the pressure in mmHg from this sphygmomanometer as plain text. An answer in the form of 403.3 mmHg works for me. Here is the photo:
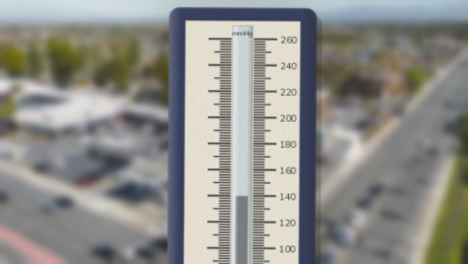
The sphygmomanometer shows 140 mmHg
